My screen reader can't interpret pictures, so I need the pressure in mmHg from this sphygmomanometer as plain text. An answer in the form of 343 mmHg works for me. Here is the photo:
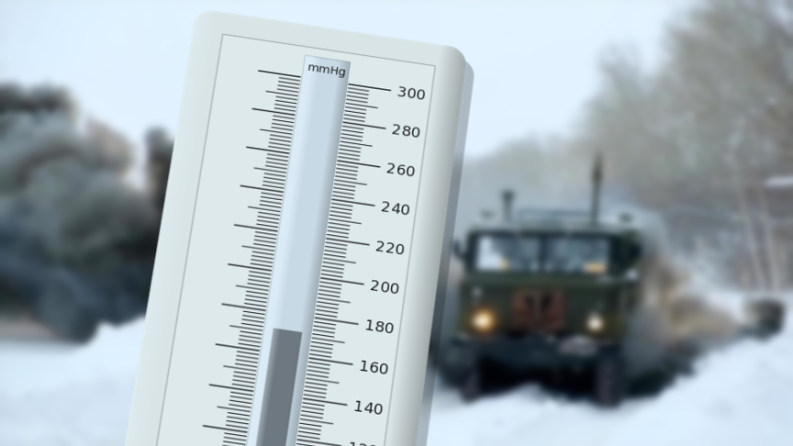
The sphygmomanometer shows 172 mmHg
